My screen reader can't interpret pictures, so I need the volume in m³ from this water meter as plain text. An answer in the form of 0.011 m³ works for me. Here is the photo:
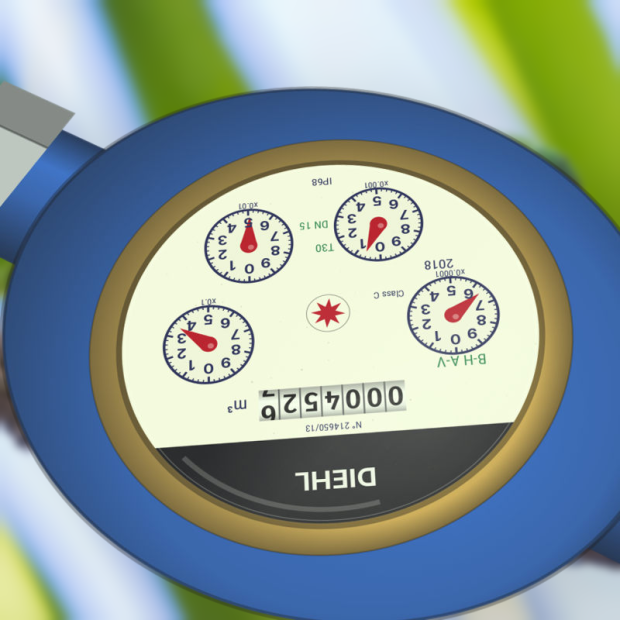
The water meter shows 4526.3506 m³
